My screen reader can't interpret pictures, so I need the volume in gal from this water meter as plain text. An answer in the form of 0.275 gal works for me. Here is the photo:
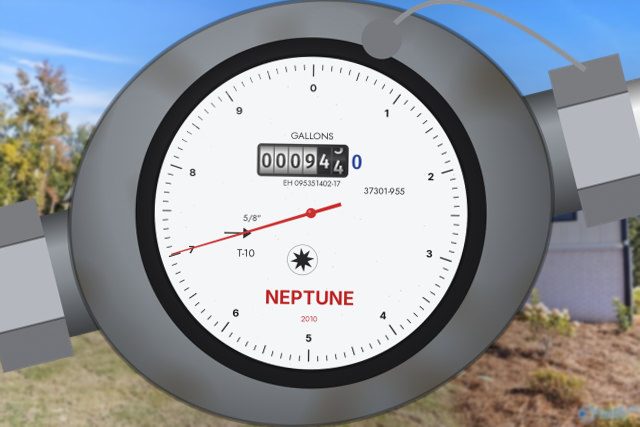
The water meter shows 9437.0 gal
